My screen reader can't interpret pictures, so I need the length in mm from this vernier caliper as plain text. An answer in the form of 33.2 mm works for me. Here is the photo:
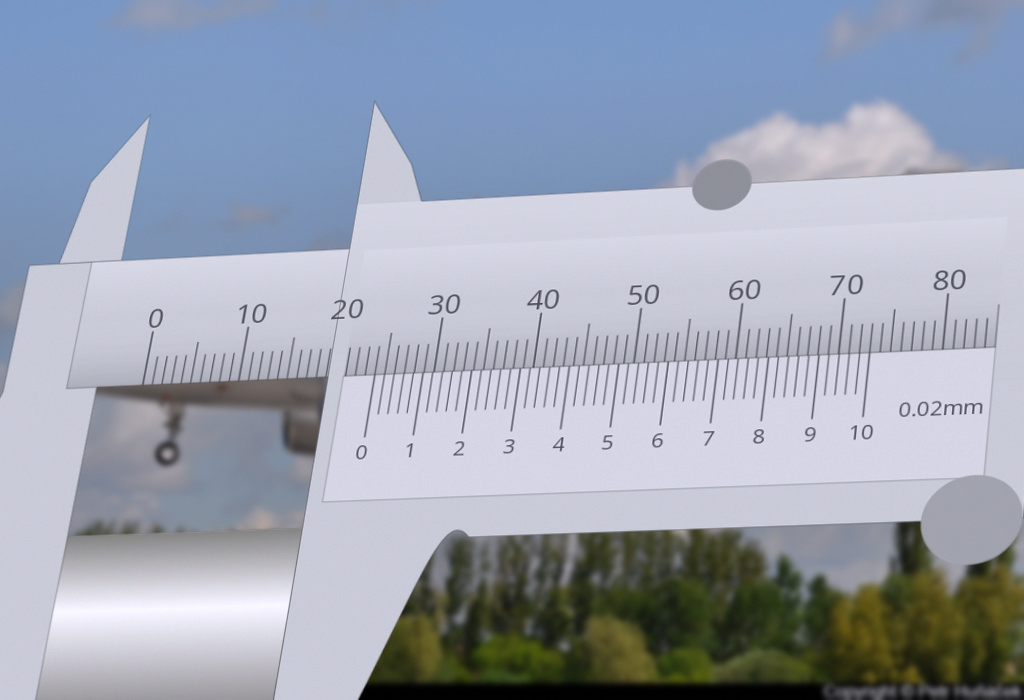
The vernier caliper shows 24.0 mm
